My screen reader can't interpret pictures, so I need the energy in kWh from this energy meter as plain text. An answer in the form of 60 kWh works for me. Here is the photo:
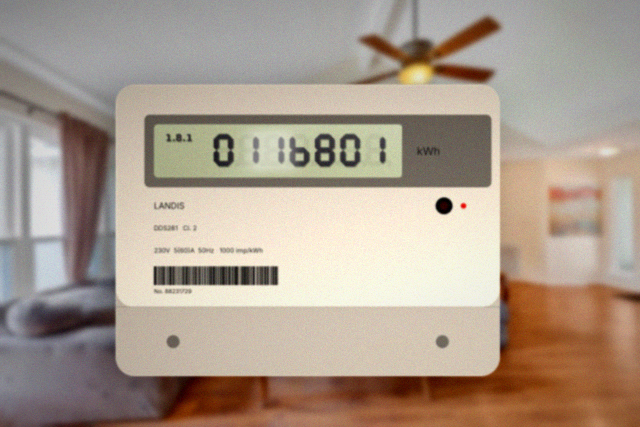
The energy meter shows 116801 kWh
